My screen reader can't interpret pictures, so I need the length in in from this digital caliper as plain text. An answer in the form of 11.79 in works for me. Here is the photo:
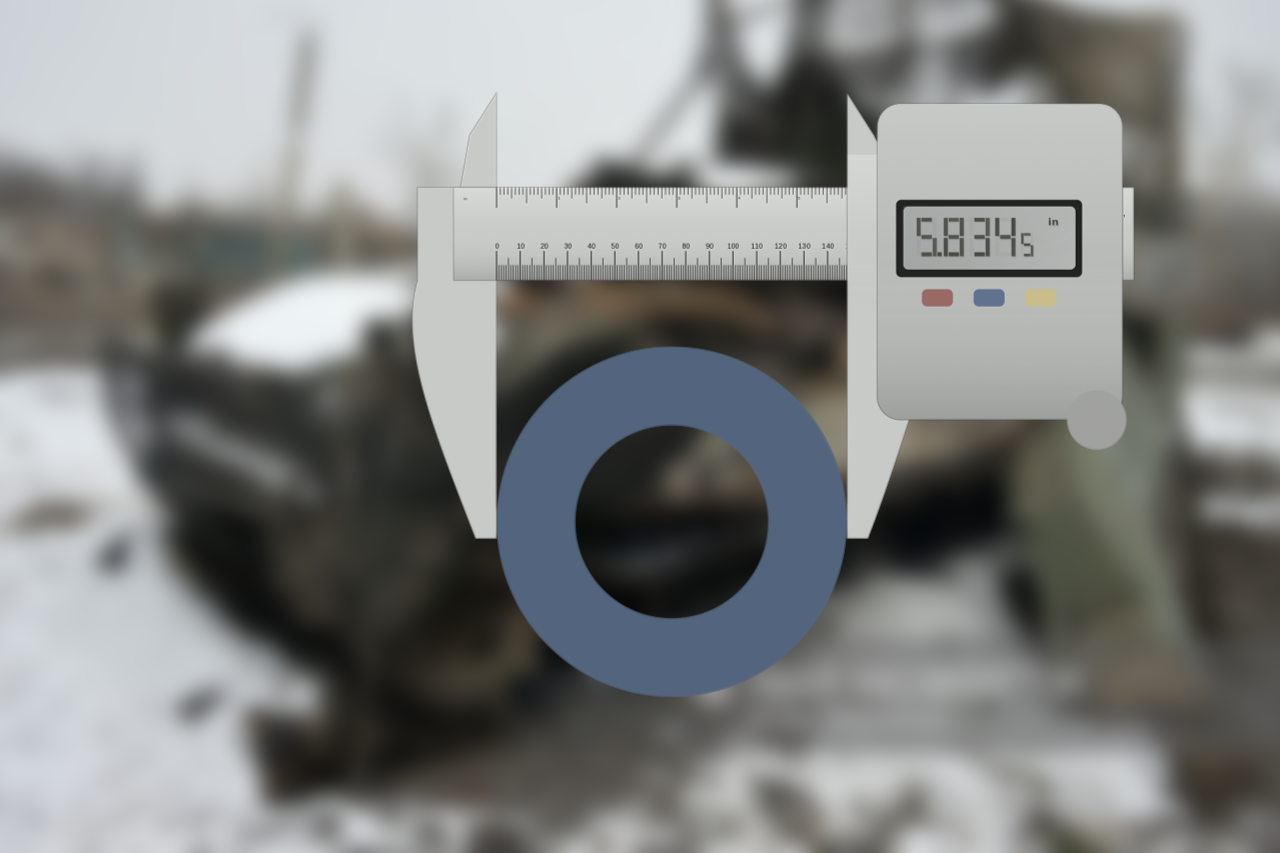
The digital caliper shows 5.8345 in
